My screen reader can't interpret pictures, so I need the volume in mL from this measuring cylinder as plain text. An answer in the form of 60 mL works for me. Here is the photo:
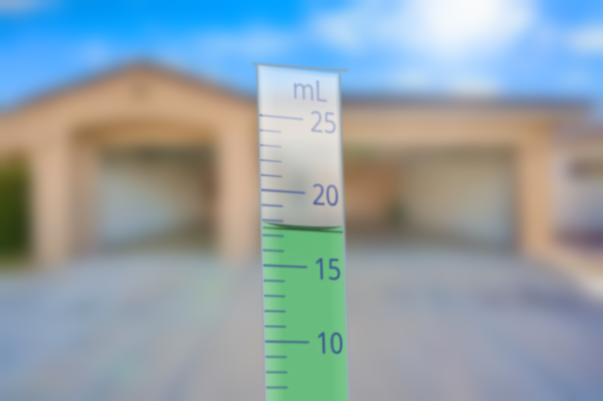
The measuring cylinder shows 17.5 mL
